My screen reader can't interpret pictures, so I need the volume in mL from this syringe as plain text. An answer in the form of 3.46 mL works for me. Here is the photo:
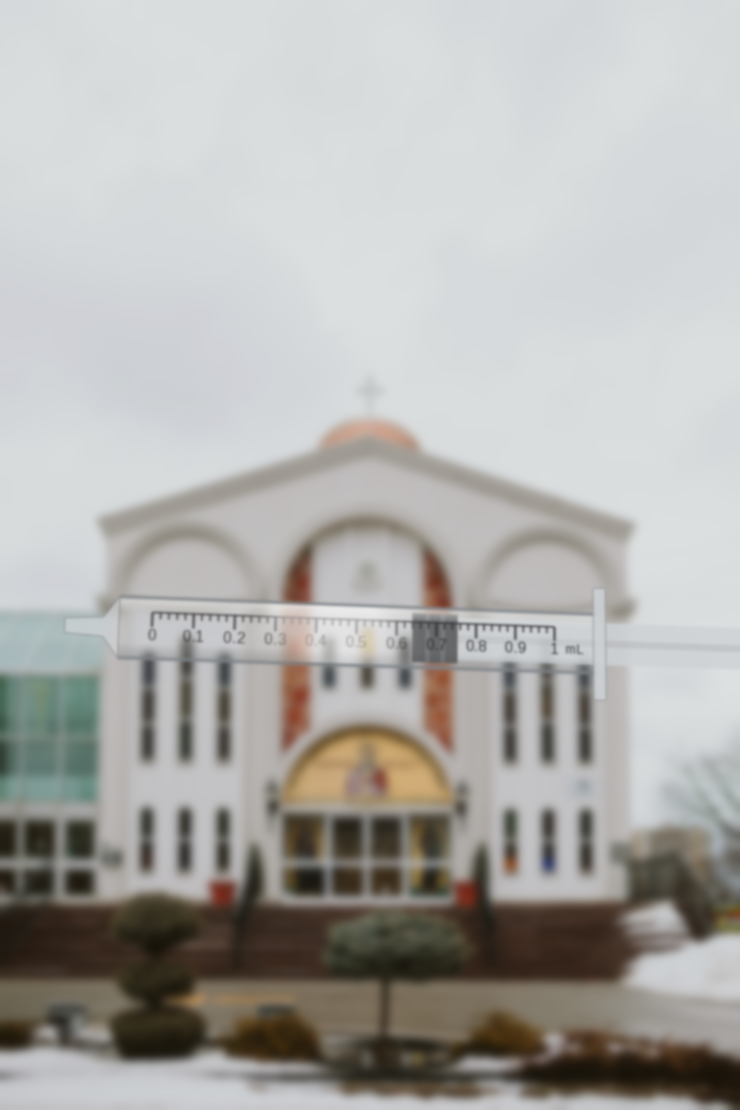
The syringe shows 0.64 mL
